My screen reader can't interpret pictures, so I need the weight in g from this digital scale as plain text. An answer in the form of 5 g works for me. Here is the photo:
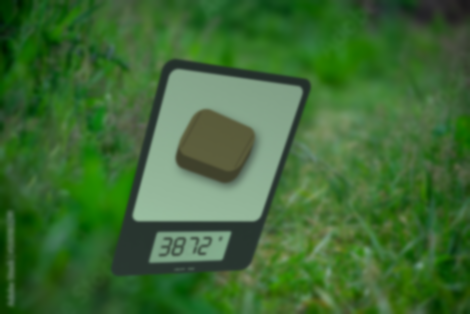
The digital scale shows 3872 g
